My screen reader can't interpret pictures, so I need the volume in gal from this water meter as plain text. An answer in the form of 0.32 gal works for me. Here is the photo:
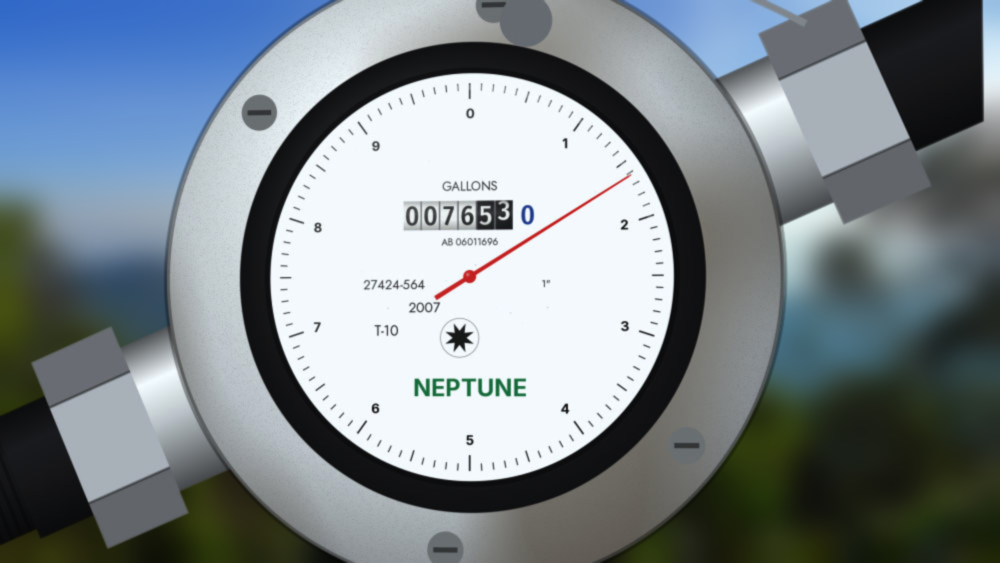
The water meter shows 76531.6 gal
